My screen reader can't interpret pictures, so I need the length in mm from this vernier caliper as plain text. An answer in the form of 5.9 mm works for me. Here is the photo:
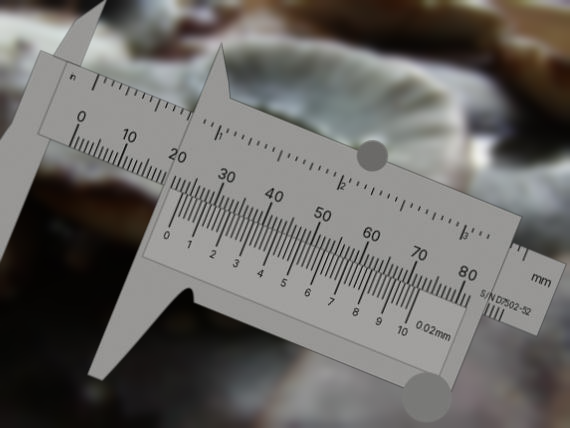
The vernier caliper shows 23.5 mm
